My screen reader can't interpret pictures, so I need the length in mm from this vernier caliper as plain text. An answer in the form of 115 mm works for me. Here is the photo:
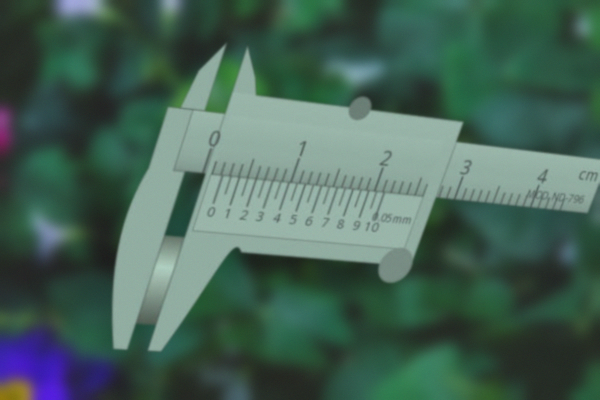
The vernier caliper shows 2.2 mm
